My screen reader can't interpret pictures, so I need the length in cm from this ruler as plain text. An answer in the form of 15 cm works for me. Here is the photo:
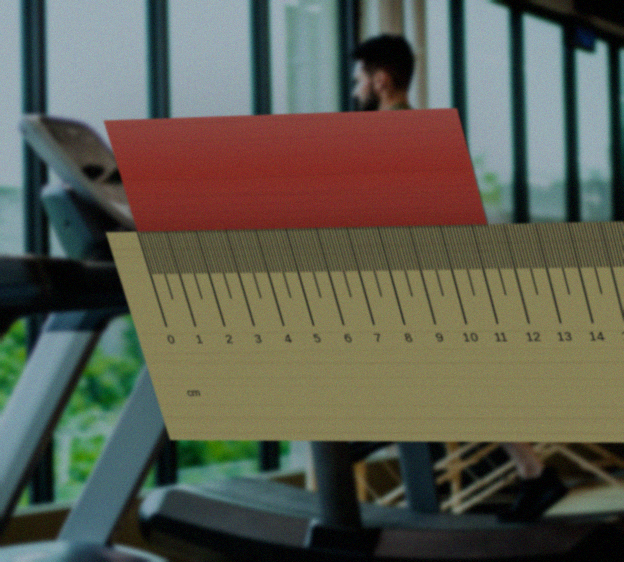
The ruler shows 11.5 cm
